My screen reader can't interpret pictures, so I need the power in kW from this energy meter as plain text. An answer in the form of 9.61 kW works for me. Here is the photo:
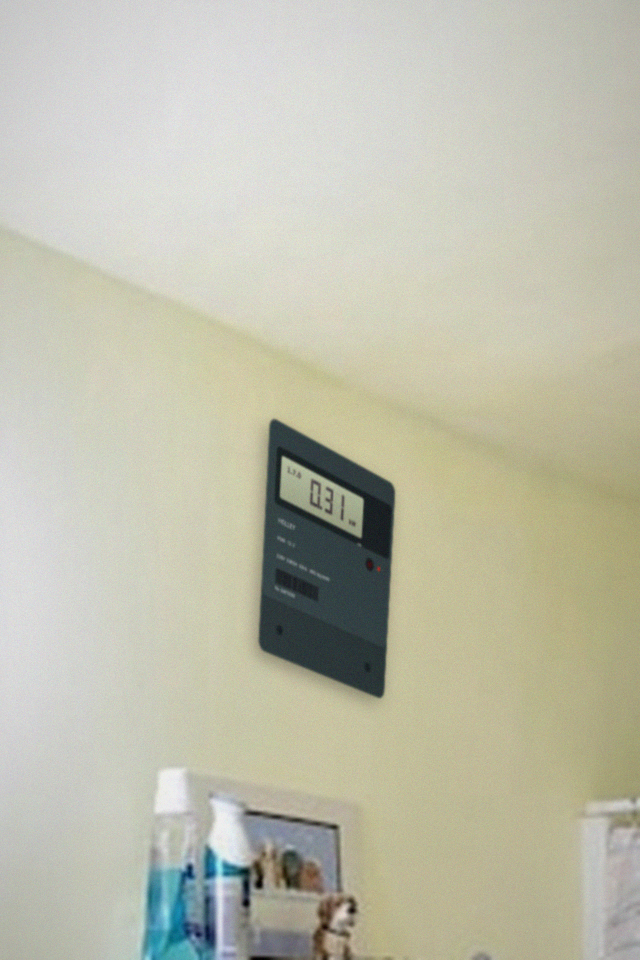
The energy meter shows 0.31 kW
